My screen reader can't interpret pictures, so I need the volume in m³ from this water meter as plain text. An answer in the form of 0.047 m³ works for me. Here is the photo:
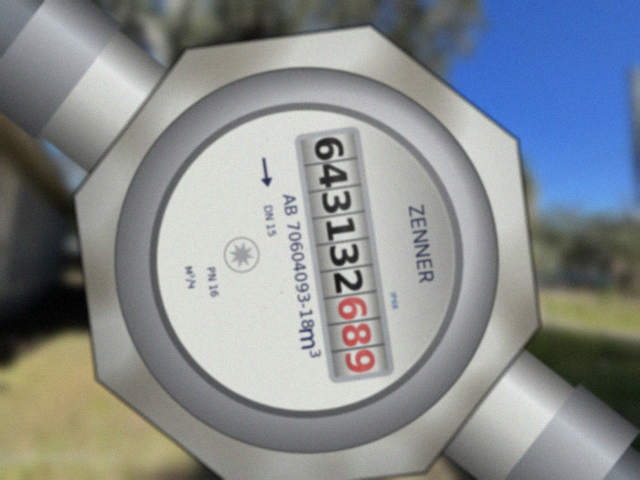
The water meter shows 643132.689 m³
